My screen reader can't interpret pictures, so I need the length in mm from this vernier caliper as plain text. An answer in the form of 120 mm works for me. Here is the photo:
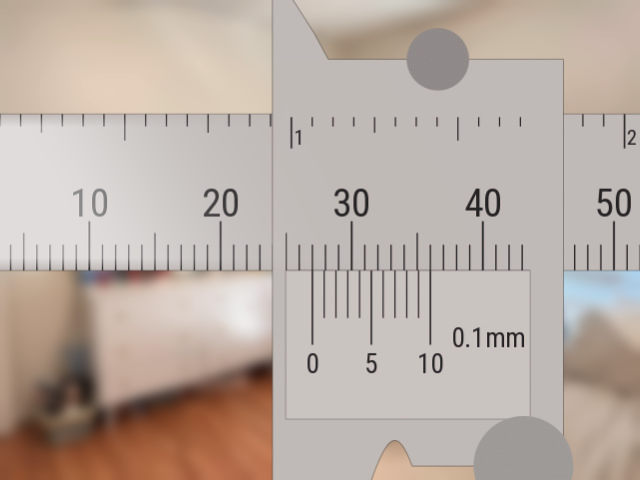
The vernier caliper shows 27.0 mm
